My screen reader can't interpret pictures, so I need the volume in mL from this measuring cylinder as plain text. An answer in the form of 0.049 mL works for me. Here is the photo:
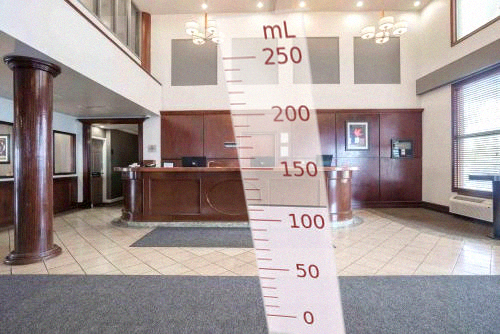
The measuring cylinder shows 115 mL
